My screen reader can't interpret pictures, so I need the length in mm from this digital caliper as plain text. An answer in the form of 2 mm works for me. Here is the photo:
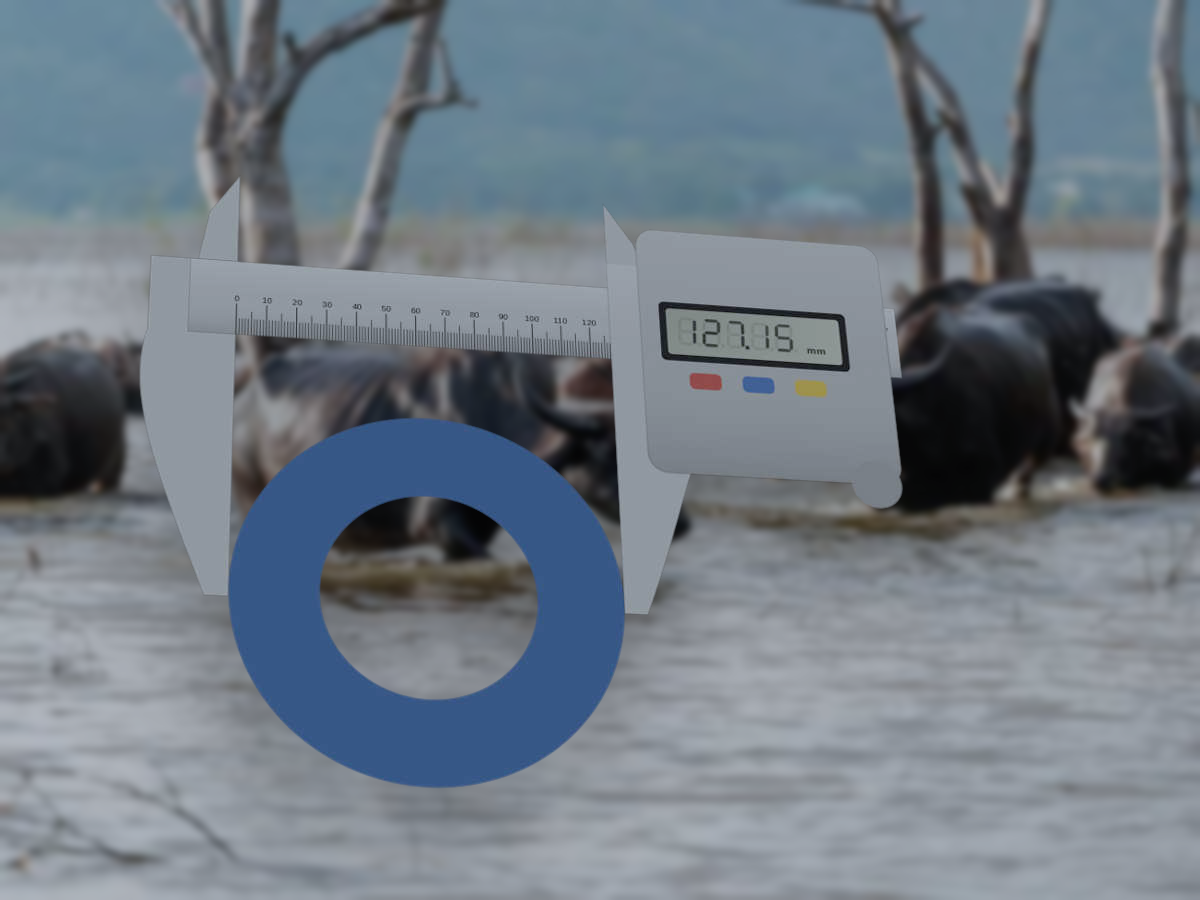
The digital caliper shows 127.15 mm
